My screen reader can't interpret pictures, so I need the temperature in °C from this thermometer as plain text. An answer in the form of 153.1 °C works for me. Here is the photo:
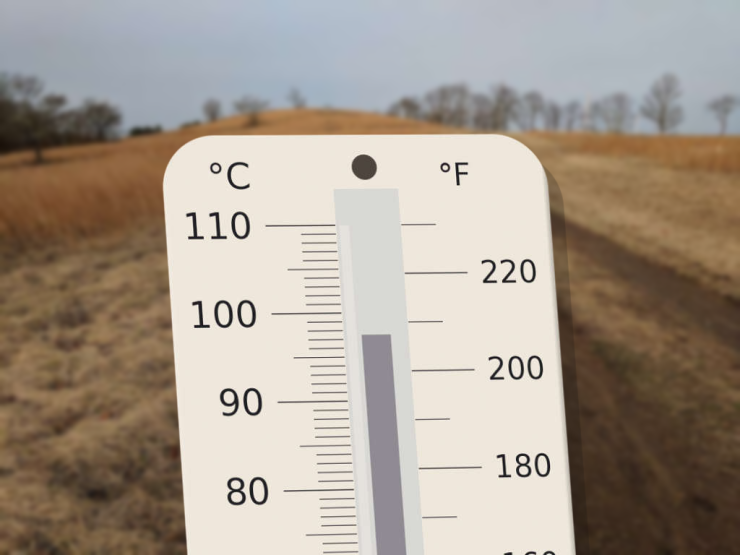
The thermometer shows 97.5 °C
